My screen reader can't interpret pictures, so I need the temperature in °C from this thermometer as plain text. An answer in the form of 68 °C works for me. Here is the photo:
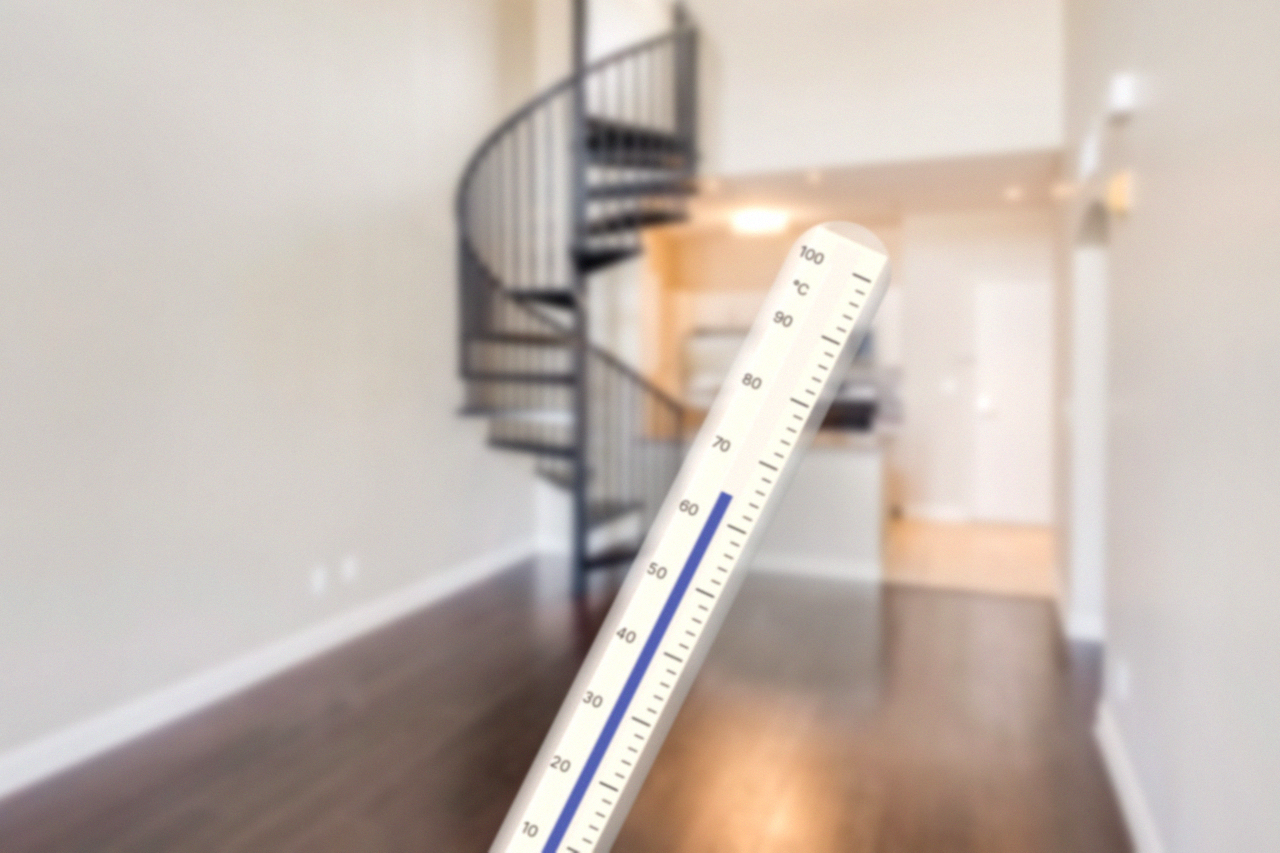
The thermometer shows 64 °C
